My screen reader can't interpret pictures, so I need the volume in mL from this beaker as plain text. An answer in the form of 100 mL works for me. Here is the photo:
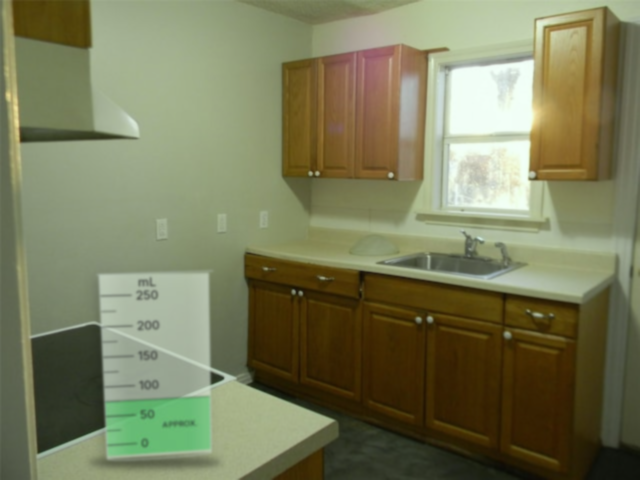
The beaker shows 75 mL
